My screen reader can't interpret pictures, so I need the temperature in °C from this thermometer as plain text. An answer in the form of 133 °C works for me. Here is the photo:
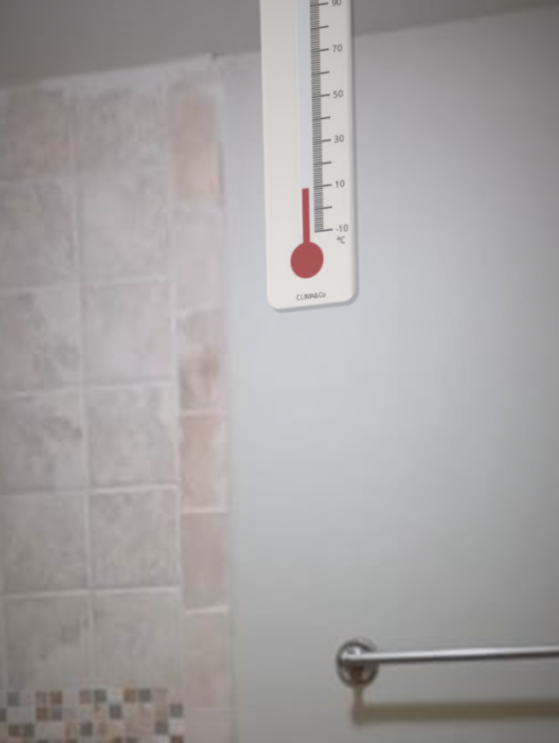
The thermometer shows 10 °C
